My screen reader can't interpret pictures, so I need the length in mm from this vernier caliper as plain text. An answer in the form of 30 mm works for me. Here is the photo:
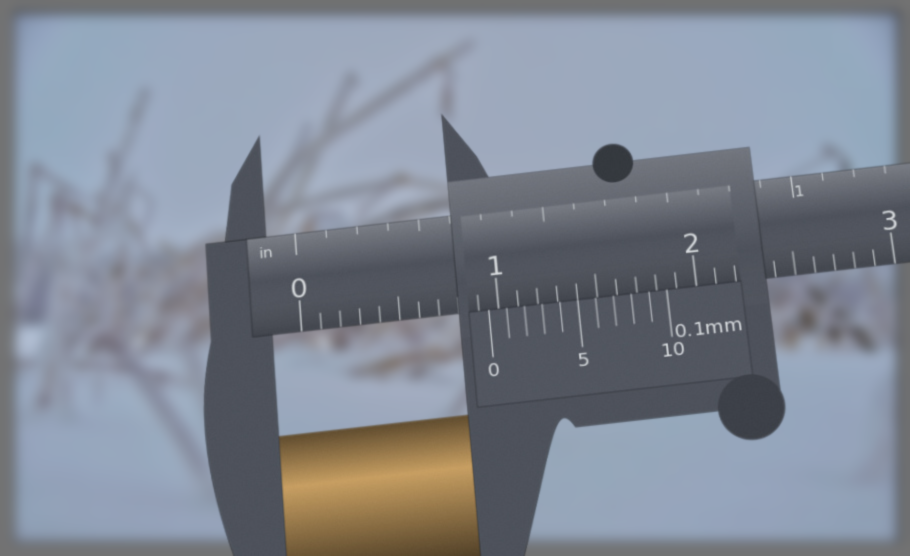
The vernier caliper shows 9.5 mm
